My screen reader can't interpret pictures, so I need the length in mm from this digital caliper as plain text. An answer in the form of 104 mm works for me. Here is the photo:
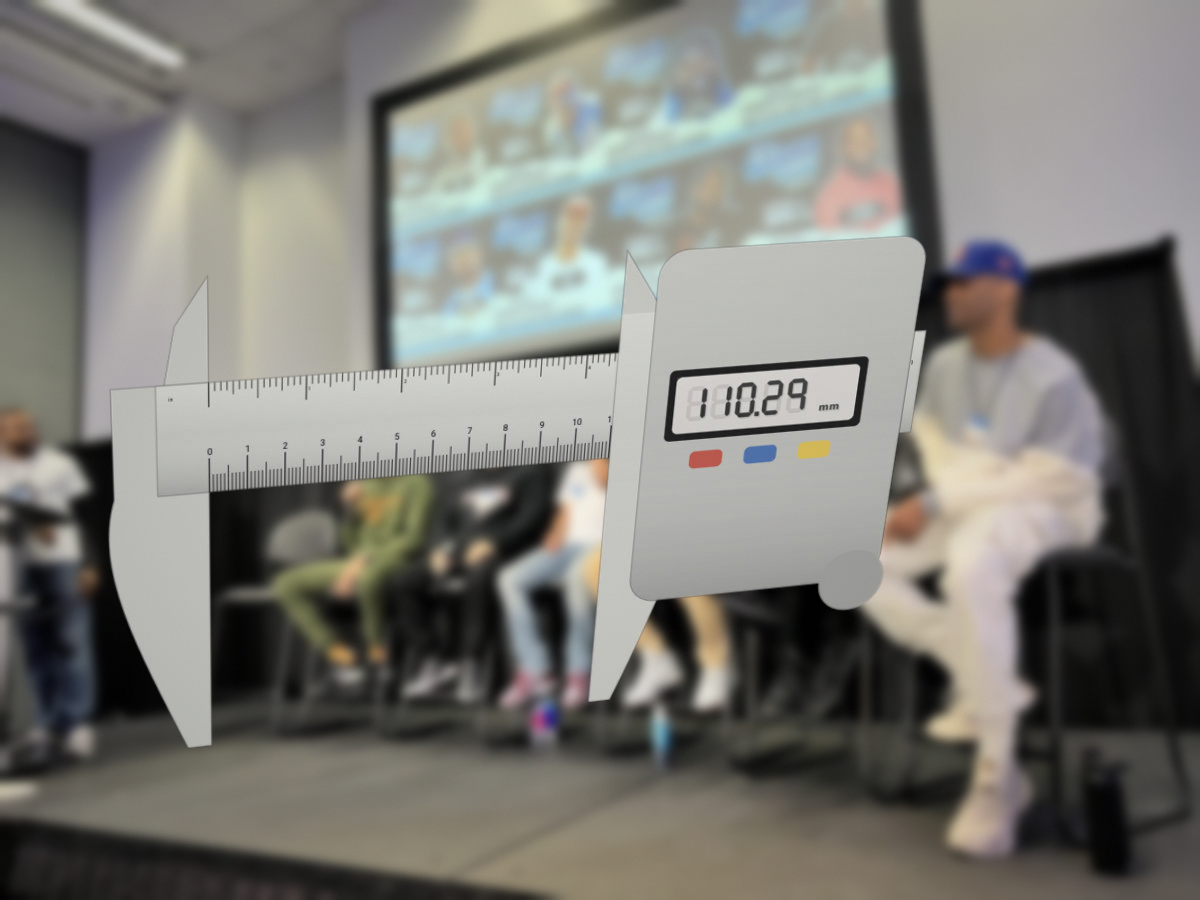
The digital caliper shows 110.29 mm
